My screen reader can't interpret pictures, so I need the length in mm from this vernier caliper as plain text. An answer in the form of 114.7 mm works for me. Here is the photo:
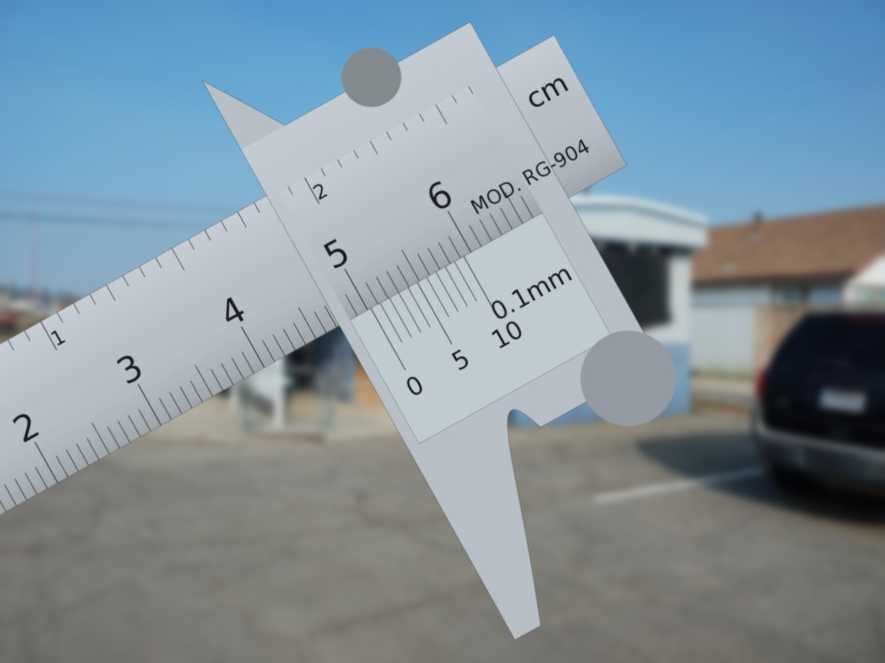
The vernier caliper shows 50.3 mm
